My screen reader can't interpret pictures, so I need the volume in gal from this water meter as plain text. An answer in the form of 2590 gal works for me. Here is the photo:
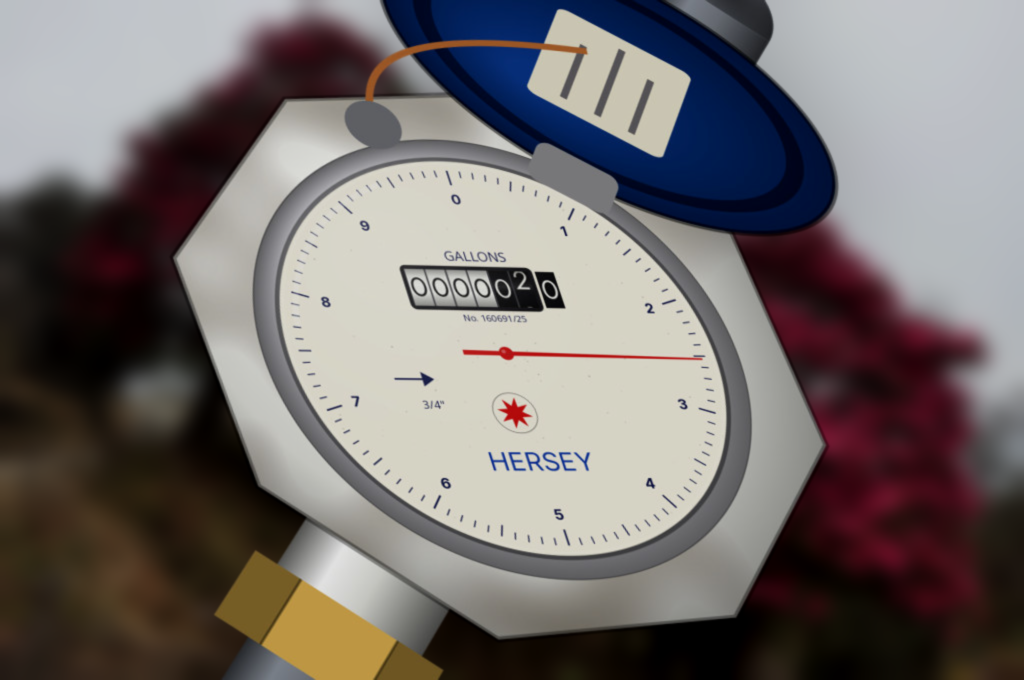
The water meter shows 22.5 gal
